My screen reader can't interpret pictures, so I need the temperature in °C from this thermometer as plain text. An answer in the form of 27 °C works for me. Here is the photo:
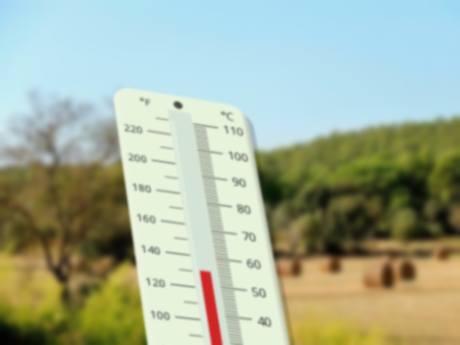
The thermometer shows 55 °C
